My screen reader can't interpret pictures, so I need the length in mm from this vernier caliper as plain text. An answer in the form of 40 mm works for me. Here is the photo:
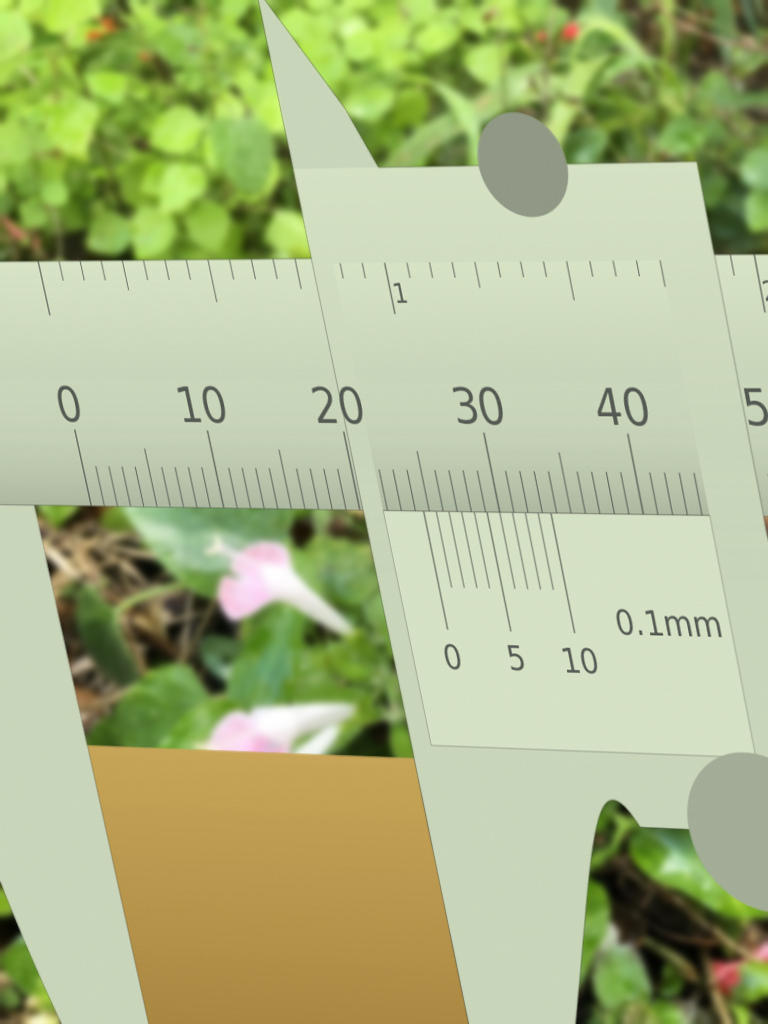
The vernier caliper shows 24.6 mm
